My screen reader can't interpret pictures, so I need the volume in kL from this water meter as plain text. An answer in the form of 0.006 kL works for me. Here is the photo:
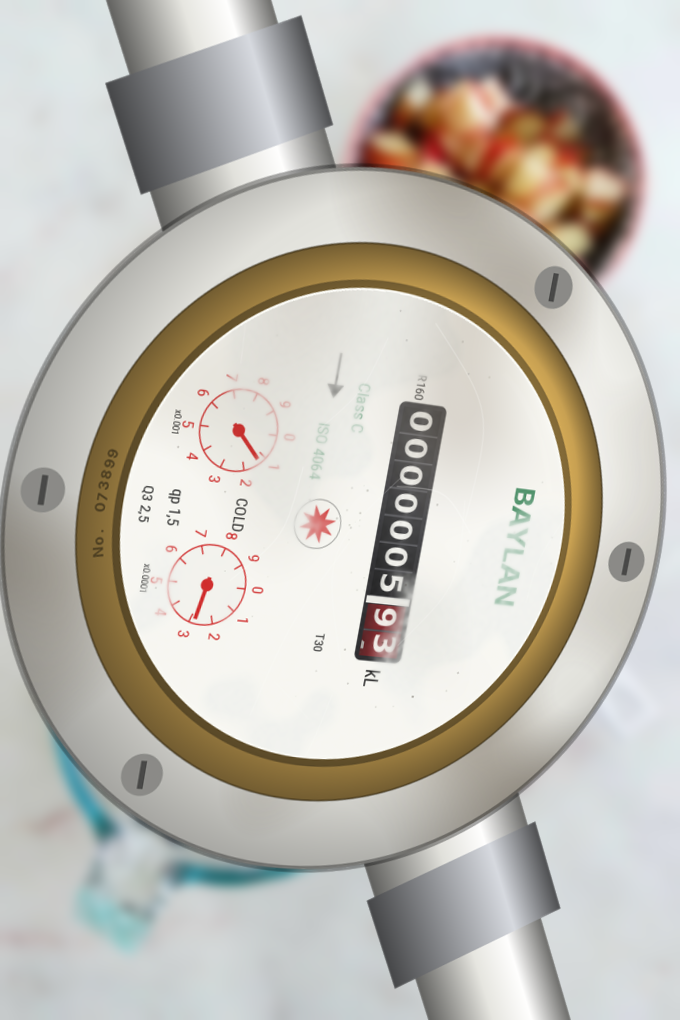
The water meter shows 5.9312 kL
